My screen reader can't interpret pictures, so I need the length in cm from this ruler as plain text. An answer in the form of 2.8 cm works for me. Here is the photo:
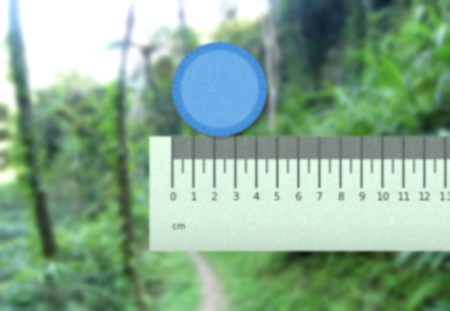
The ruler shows 4.5 cm
